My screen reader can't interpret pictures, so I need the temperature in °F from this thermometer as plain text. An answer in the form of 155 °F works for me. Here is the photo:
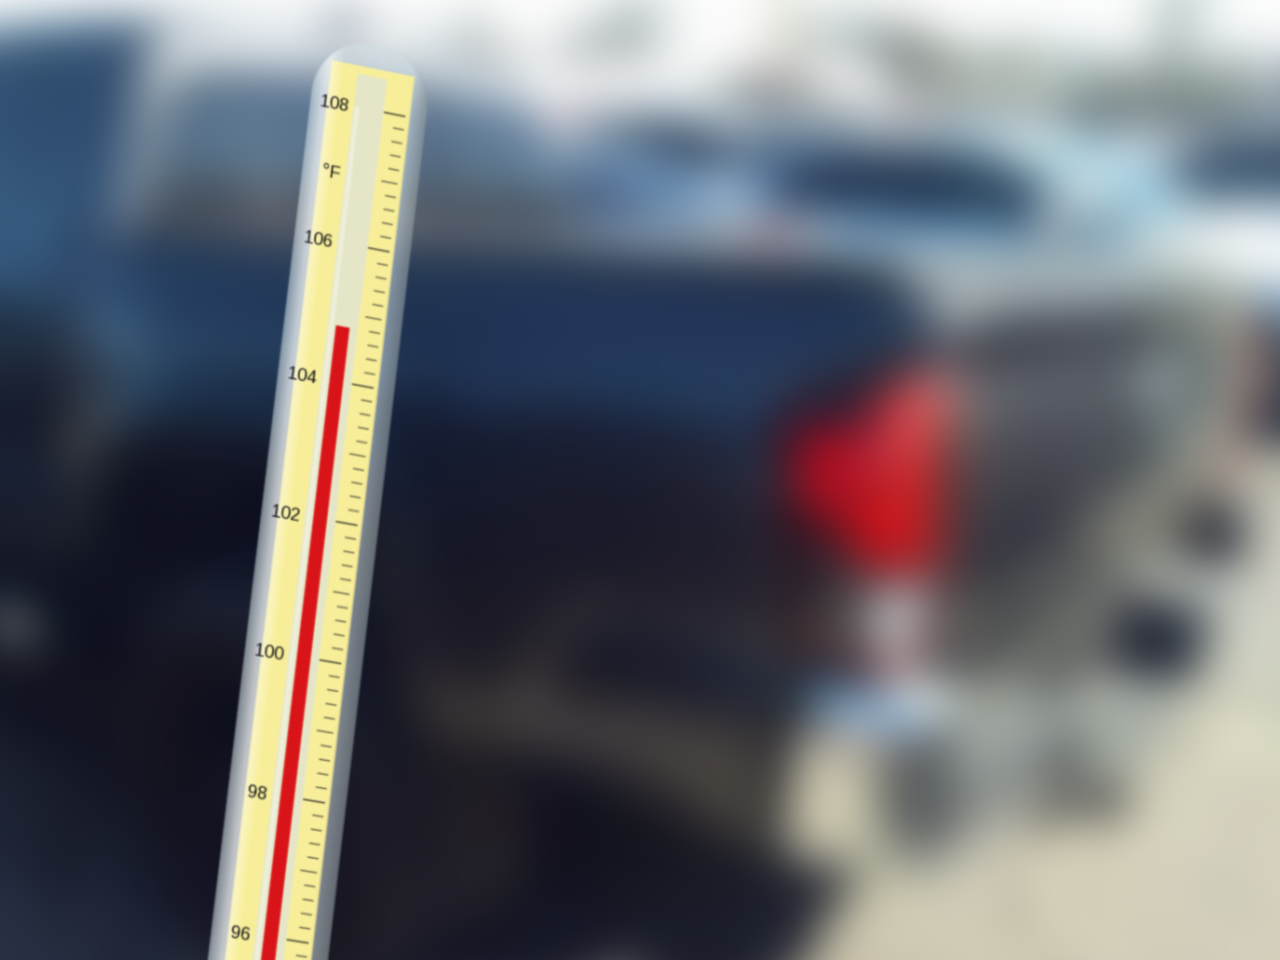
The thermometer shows 104.8 °F
